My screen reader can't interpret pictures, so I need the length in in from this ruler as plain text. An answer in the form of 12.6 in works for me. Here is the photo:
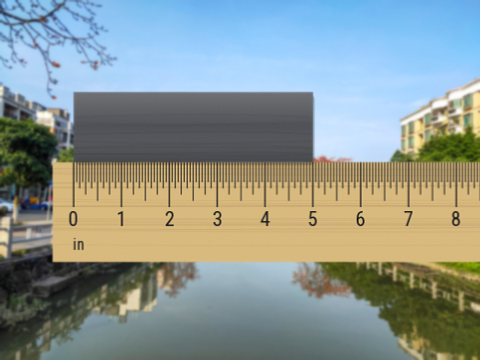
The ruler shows 5 in
